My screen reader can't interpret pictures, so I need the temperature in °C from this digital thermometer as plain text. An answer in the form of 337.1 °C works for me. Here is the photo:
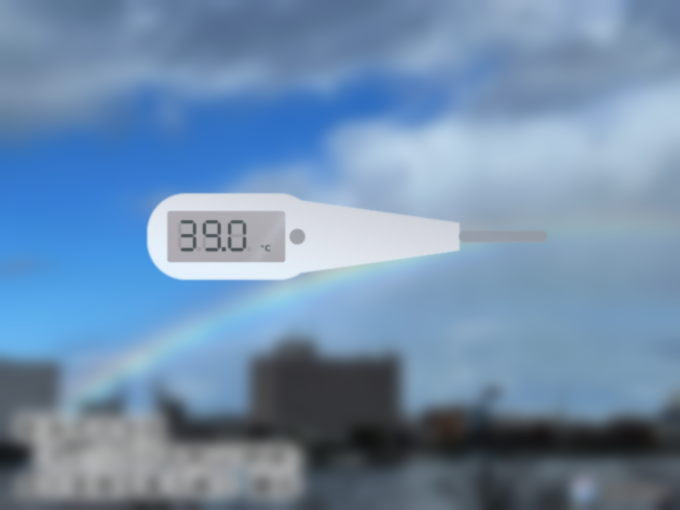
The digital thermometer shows 39.0 °C
